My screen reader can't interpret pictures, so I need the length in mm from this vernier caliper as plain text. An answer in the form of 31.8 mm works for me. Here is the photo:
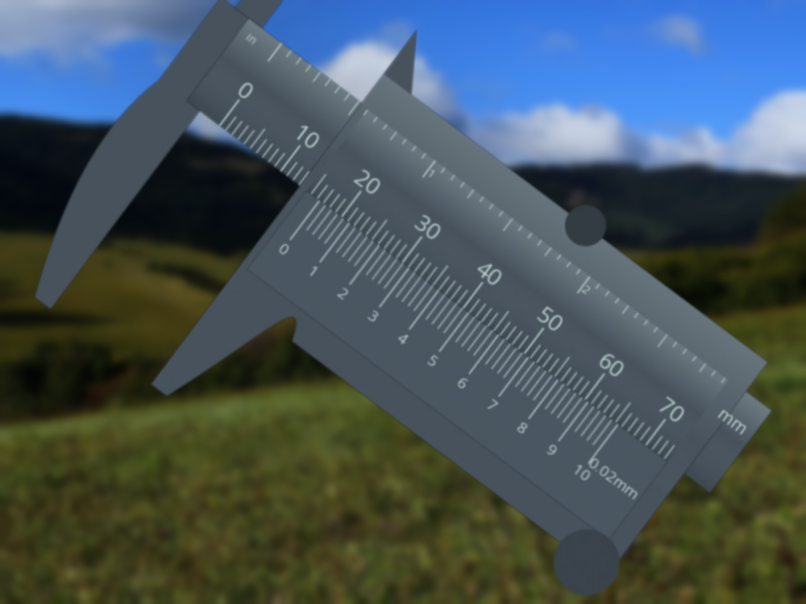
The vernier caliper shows 16.4 mm
